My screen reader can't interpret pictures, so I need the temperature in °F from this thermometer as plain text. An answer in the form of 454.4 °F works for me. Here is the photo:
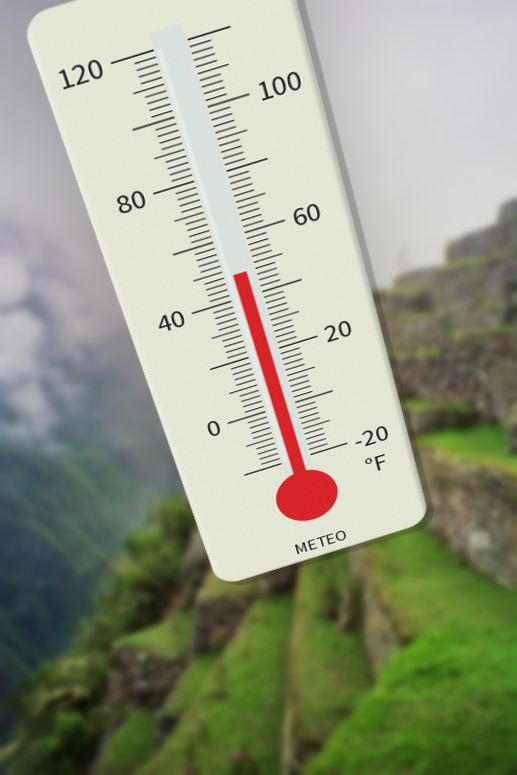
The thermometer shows 48 °F
